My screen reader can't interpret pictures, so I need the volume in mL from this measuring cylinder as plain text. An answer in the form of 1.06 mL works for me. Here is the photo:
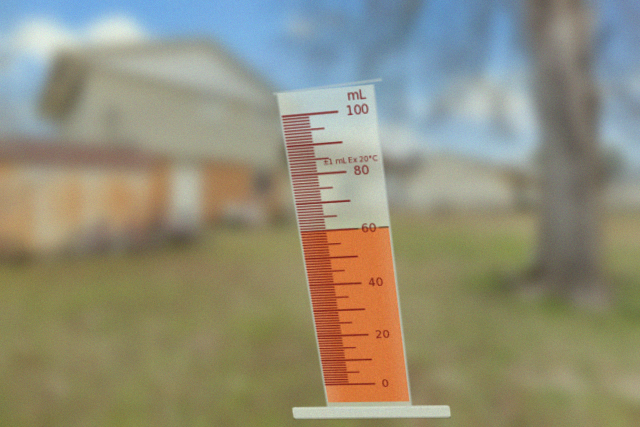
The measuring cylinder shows 60 mL
